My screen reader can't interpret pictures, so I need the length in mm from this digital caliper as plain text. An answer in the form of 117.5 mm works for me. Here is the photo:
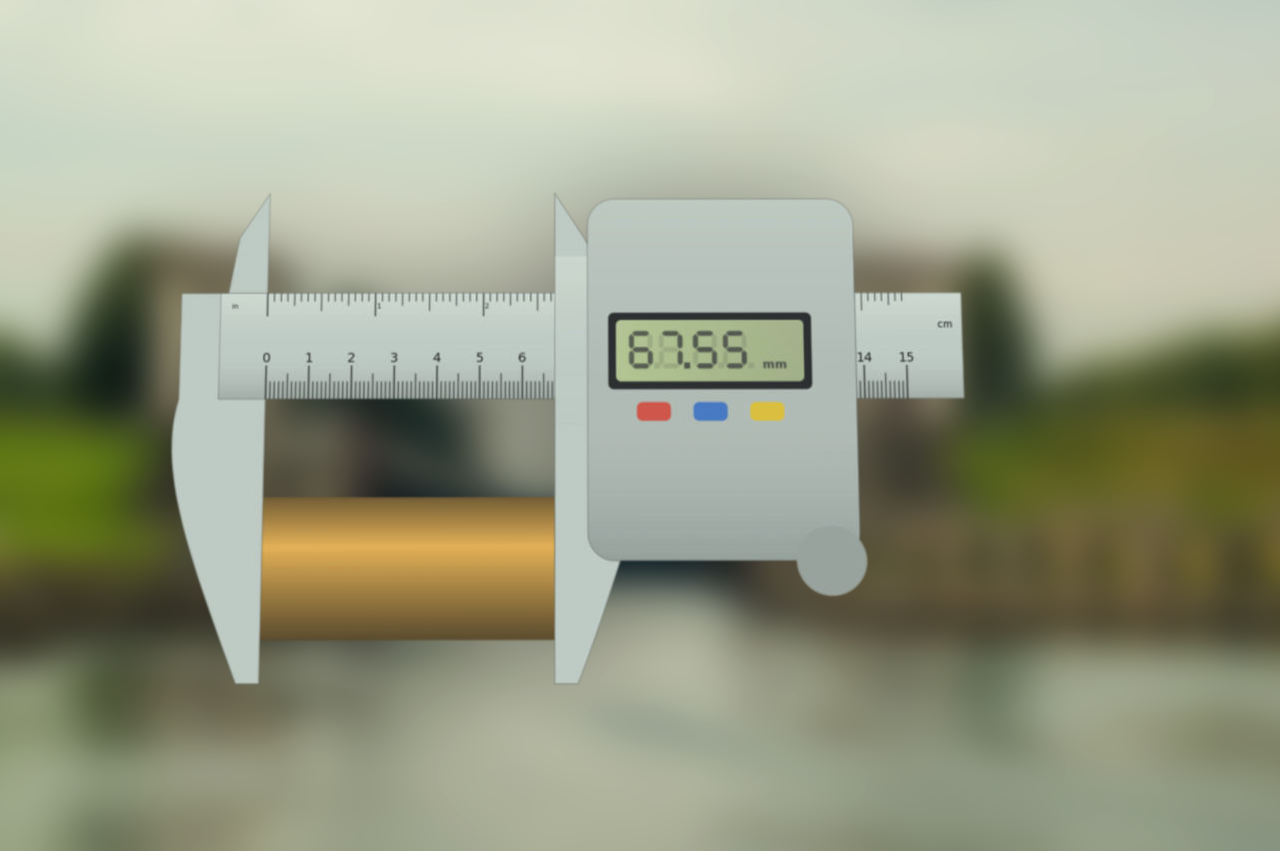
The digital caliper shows 67.55 mm
